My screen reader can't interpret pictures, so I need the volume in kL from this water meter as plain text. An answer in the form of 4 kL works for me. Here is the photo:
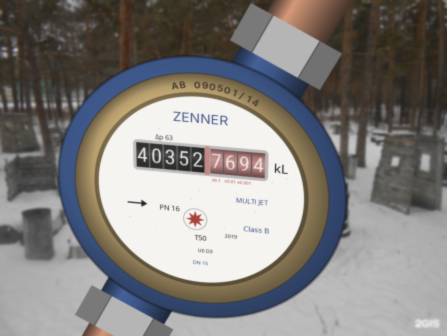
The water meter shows 40352.7694 kL
